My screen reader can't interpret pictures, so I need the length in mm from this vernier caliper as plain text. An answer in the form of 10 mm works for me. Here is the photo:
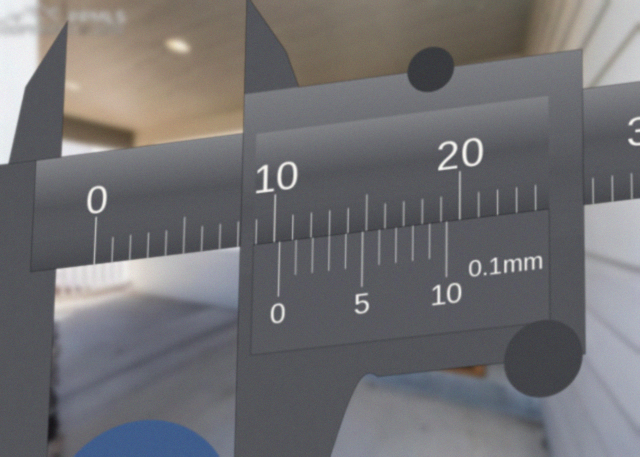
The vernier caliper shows 10.3 mm
